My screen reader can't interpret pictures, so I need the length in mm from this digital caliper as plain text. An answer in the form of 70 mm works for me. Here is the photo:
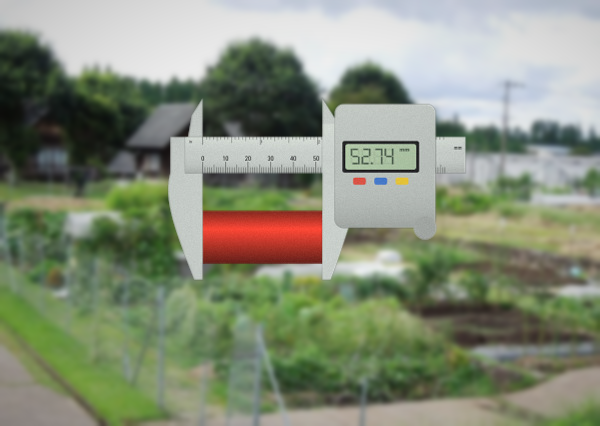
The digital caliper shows 52.74 mm
